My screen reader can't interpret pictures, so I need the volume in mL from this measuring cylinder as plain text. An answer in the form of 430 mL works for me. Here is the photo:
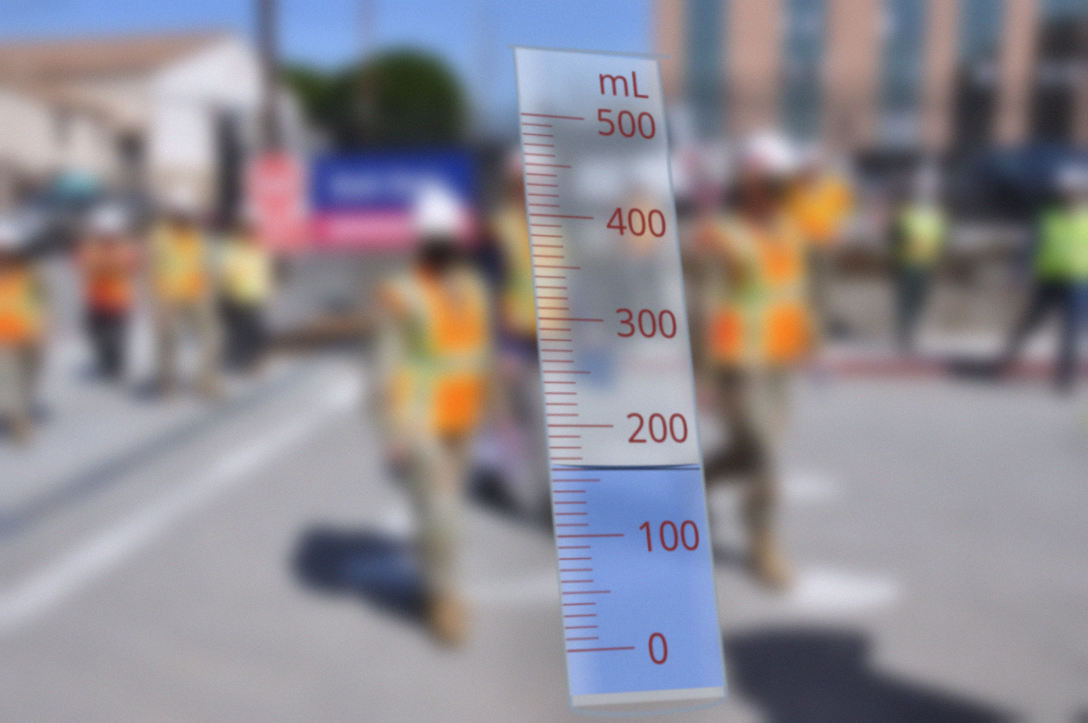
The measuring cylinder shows 160 mL
